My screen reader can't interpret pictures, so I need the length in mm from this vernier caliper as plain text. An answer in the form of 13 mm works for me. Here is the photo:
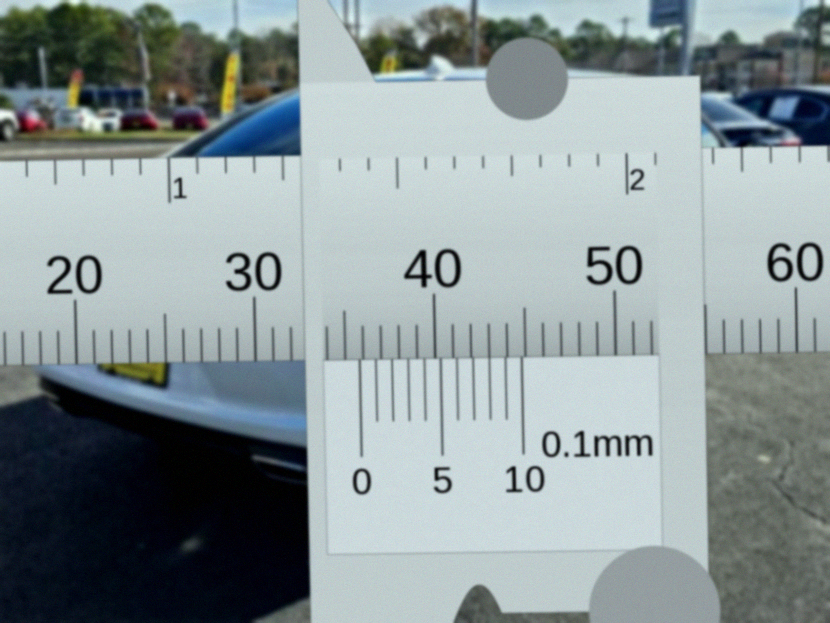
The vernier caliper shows 35.8 mm
